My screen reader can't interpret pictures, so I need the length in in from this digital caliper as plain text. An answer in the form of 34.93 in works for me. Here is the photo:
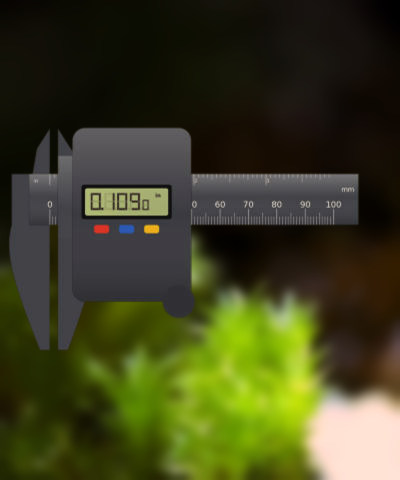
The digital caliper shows 0.1090 in
